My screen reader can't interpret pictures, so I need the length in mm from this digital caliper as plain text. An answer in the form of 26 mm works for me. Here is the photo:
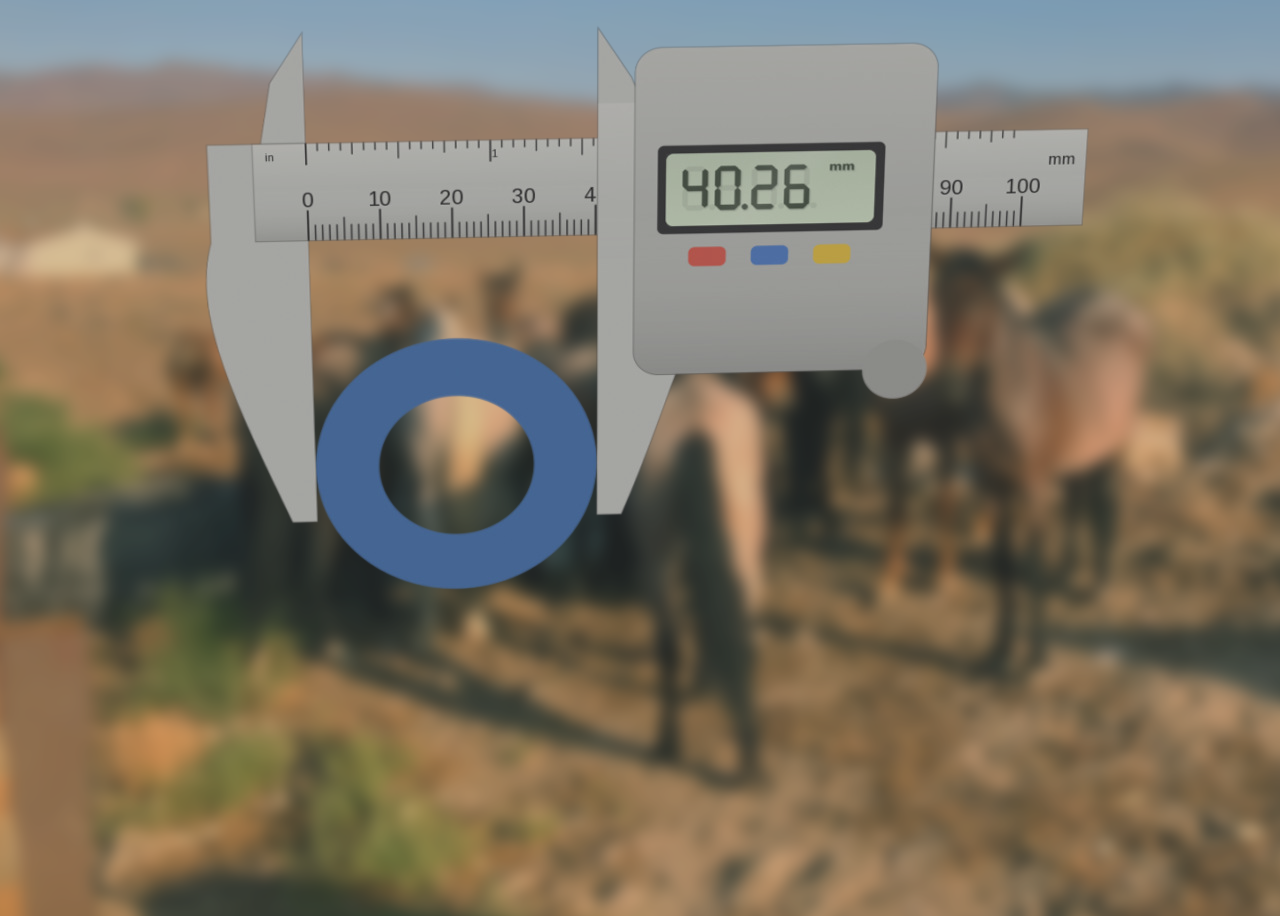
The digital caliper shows 40.26 mm
